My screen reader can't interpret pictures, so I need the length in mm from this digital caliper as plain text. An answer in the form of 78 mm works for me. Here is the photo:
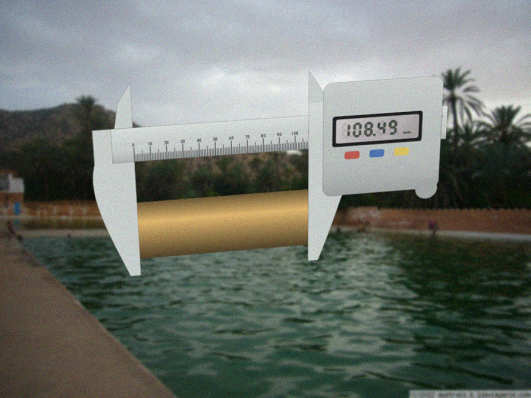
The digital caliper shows 108.49 mm
